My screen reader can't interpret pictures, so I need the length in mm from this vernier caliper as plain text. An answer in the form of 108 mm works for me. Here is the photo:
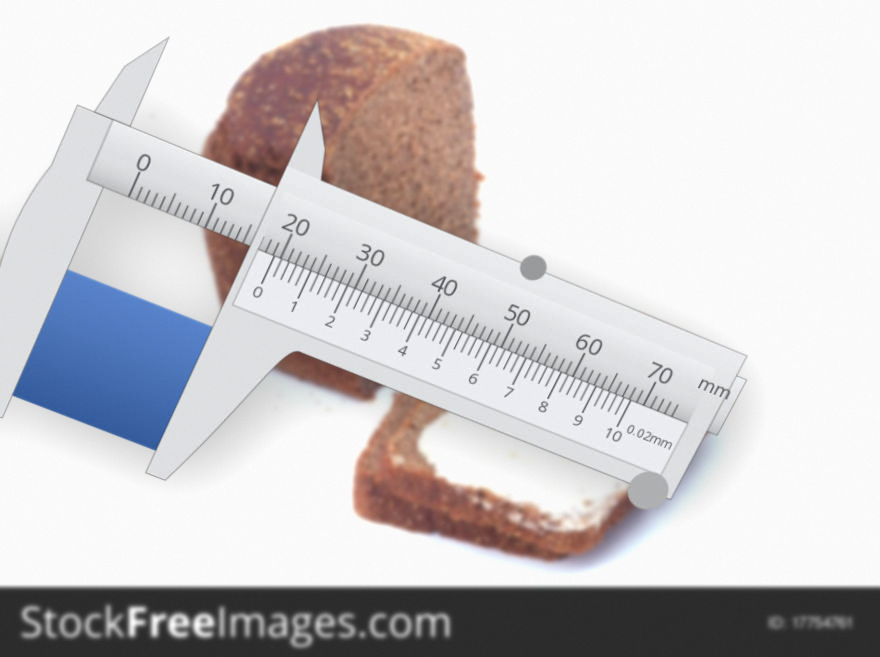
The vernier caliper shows 19.2 mm
